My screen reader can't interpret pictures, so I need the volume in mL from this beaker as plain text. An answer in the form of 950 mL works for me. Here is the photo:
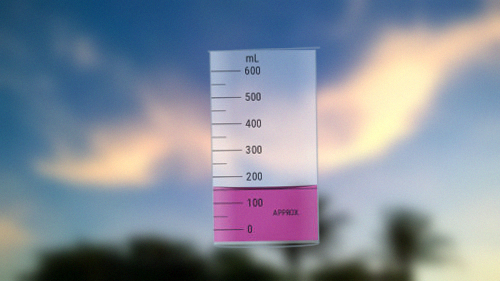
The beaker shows 150 mL
